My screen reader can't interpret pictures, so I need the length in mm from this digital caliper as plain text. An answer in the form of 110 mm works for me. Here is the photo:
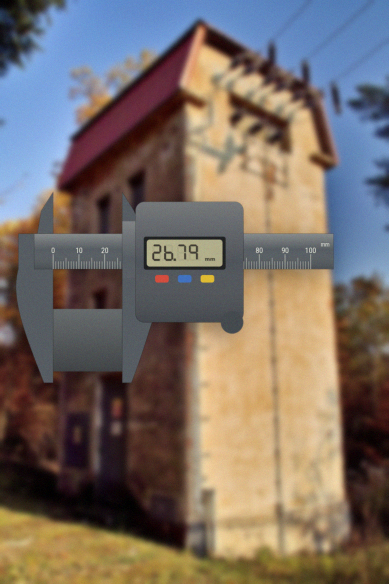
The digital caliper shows 26.79 mm
